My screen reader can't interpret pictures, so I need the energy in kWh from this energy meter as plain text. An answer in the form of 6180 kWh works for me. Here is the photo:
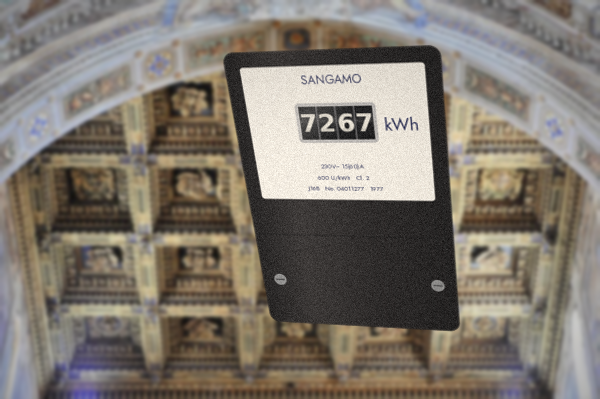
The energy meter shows 7267 kWh
